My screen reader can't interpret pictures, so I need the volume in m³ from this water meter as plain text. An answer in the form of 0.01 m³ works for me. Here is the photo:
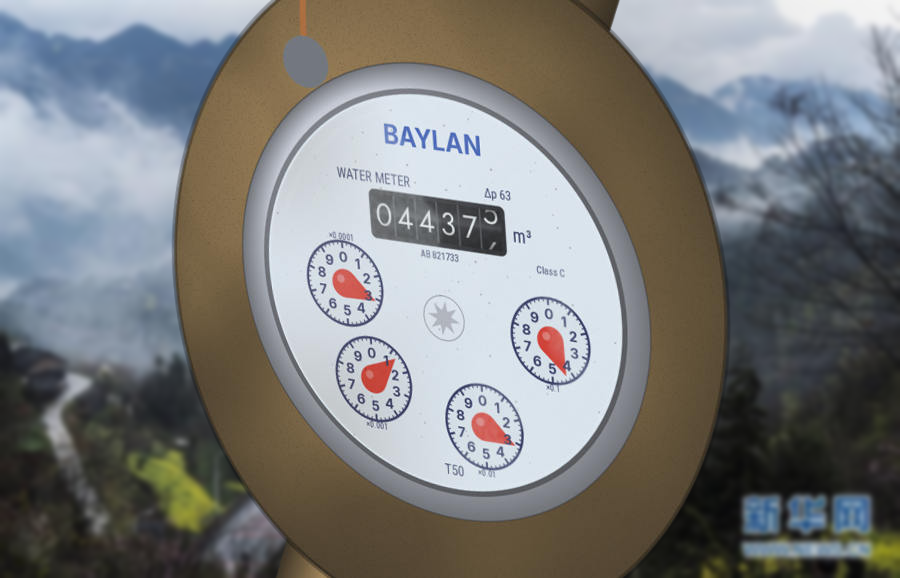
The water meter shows 44375.4313 m³
